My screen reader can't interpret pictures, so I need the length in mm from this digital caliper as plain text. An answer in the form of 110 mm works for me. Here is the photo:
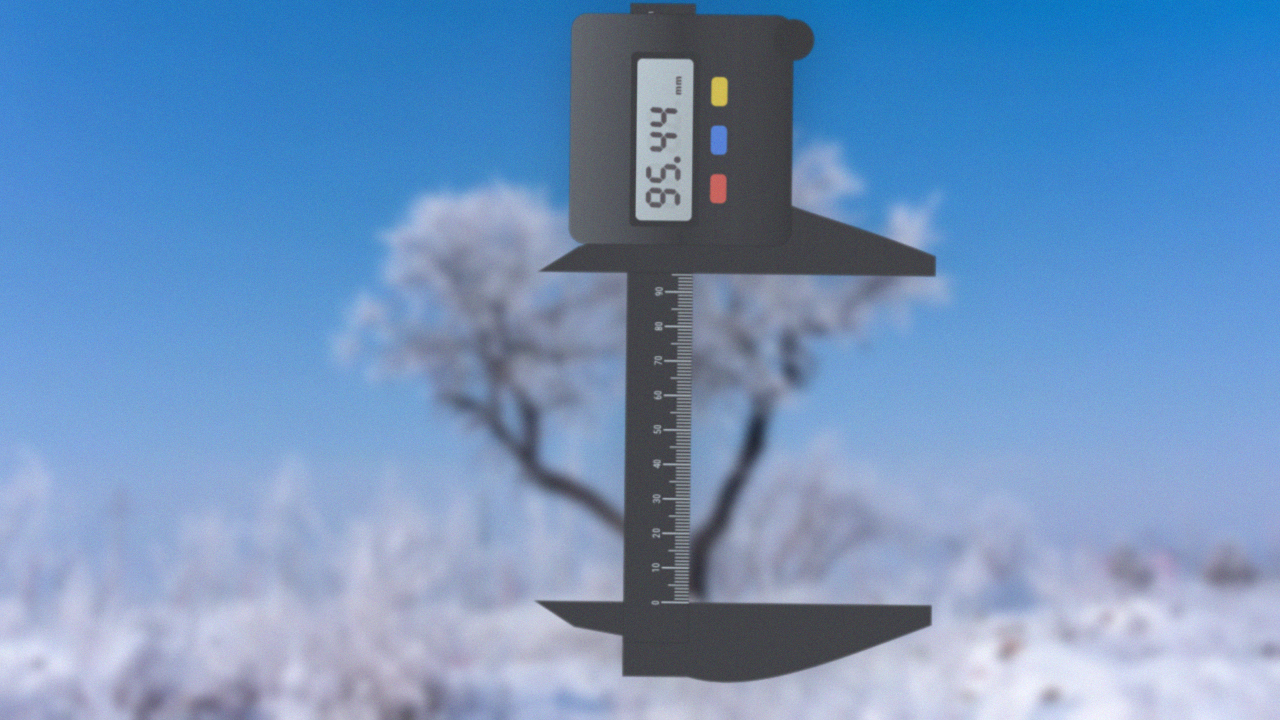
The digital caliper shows 95.44 mm
